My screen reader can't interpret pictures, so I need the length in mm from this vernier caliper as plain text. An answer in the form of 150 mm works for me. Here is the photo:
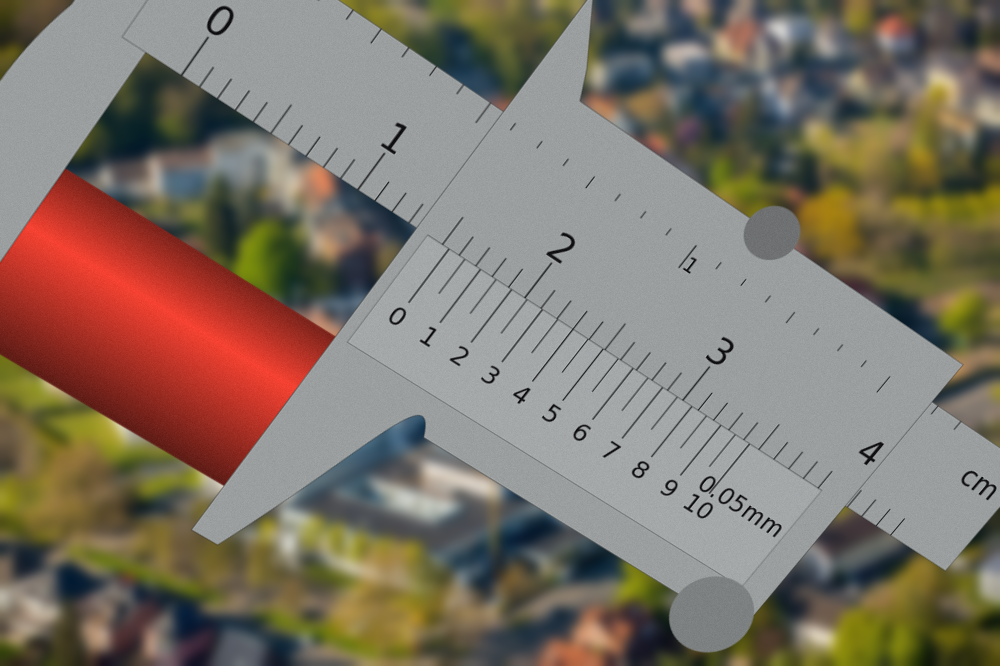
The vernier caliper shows 15.4 mm
